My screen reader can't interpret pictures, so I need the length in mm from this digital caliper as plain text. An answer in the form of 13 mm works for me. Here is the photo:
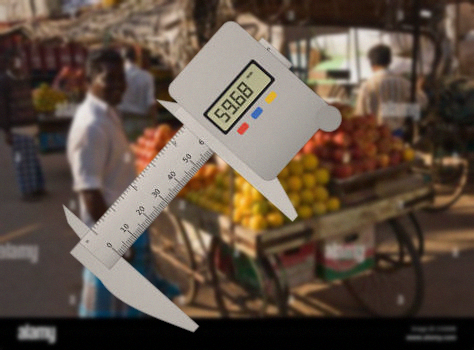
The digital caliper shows 59.68 mm
